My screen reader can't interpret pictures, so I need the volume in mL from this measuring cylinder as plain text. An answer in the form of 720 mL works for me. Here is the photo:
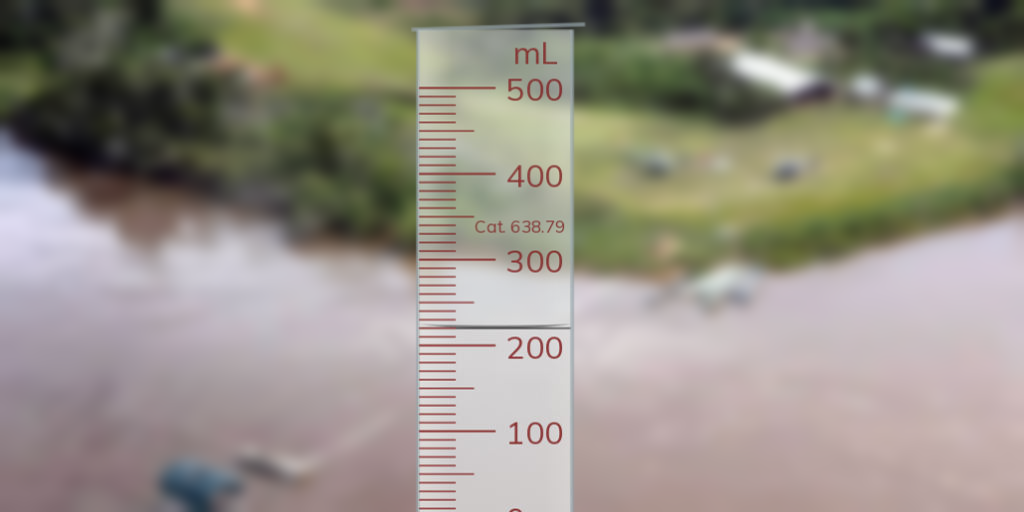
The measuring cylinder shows 220 mL
